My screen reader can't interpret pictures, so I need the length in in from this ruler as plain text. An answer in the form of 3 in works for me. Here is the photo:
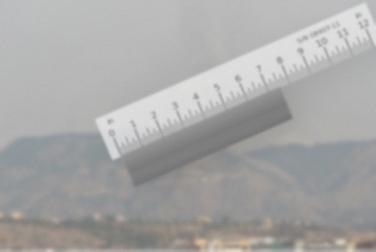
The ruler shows 7.5 in
